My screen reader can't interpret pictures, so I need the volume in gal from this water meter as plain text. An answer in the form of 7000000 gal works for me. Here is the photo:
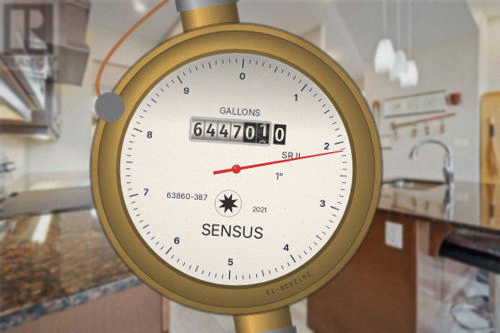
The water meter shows 6447012.1 gal
